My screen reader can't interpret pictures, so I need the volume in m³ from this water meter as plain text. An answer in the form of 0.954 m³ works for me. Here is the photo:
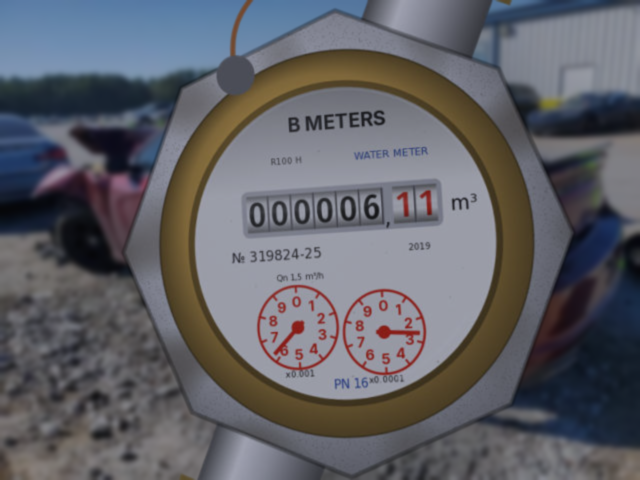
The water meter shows 6.1162 m³
